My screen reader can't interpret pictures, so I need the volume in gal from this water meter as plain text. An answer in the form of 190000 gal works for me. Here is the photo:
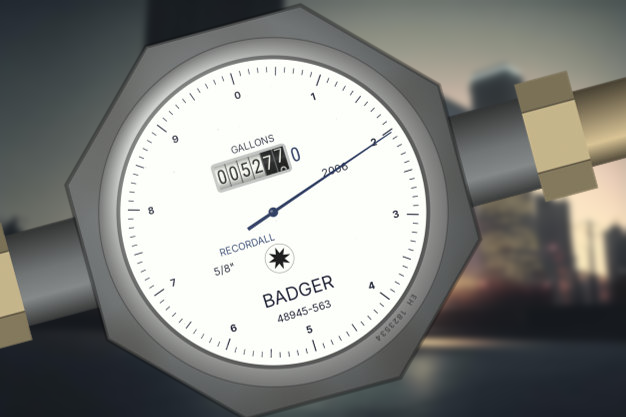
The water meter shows 52772.0 gal
